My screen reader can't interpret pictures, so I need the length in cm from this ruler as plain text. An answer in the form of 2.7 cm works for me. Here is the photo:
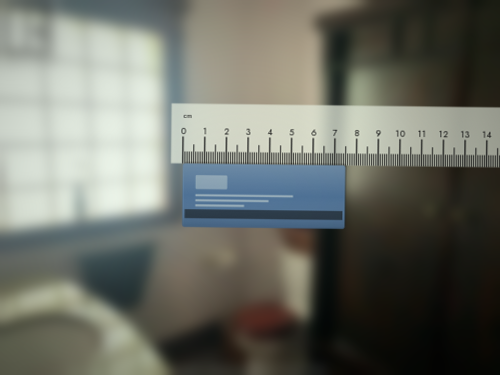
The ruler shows 7.5 cm
